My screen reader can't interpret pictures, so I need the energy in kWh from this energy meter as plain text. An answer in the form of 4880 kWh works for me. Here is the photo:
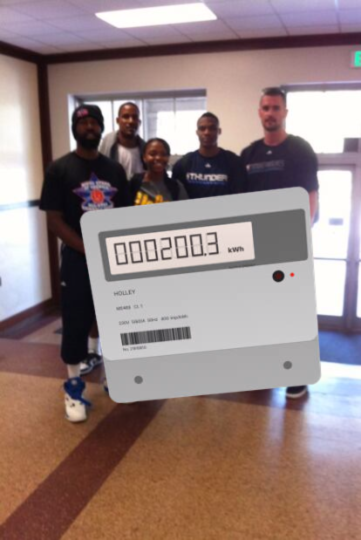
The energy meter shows 200.3 kWh
